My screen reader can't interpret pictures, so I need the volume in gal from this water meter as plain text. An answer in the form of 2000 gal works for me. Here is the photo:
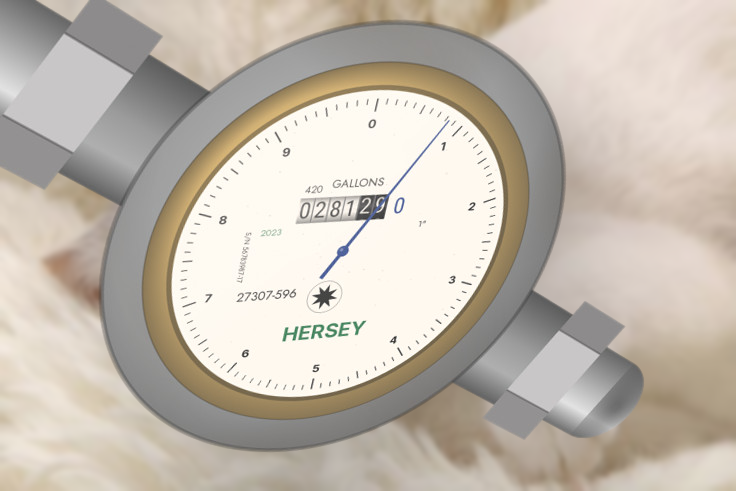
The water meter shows 281290.8 gal
